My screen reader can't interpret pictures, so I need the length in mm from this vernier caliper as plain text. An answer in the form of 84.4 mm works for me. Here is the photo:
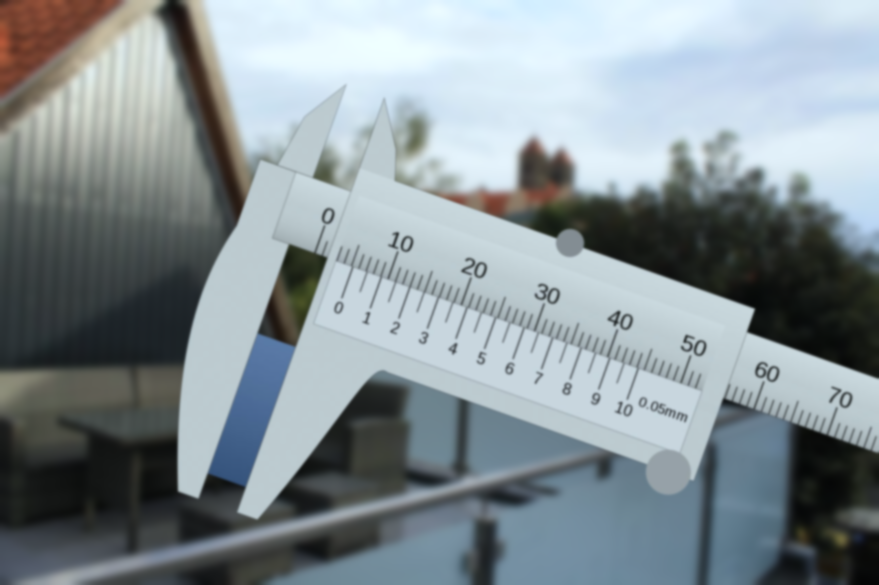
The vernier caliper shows 5.2 mm
